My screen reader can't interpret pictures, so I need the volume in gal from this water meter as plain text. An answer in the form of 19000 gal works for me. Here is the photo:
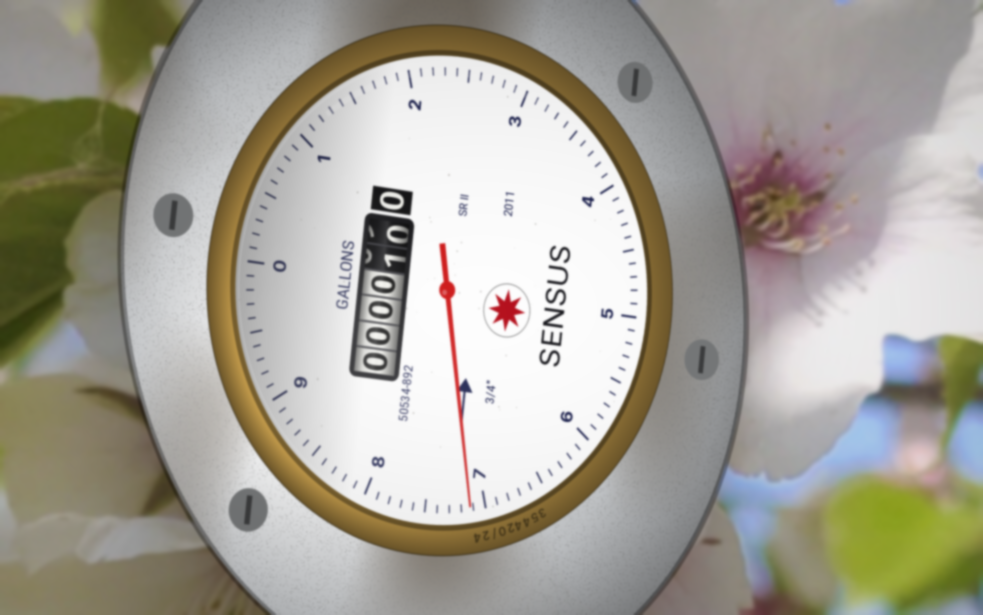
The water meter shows 97.1 gal
